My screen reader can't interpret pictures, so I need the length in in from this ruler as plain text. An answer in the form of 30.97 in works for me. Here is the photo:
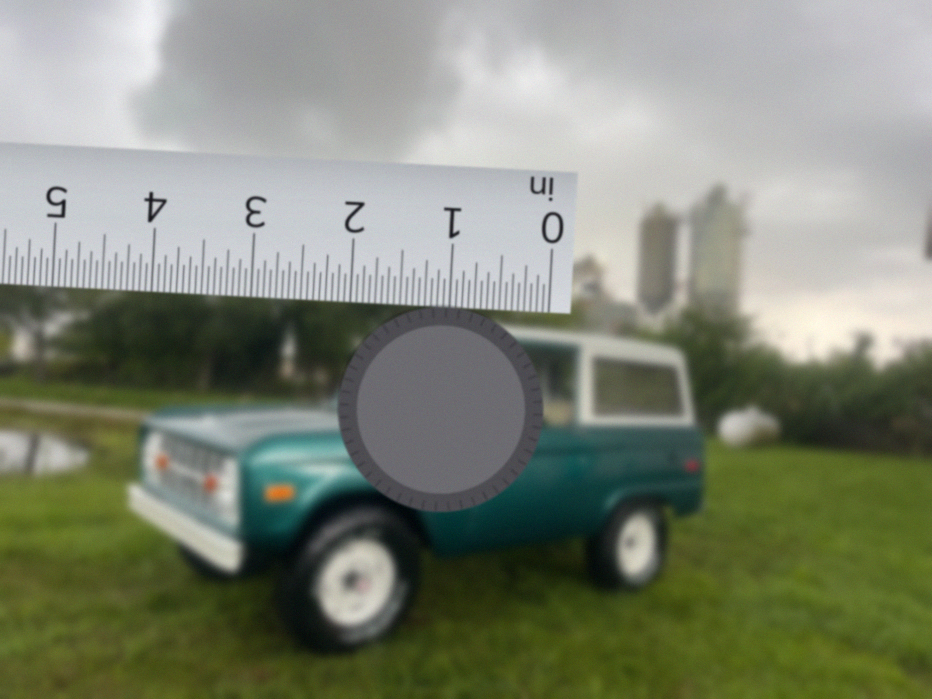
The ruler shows 2.0625 in
